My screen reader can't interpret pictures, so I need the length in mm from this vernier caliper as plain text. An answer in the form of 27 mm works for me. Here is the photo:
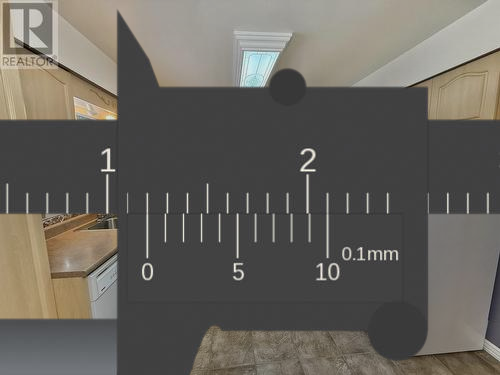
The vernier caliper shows 12.0 mm
